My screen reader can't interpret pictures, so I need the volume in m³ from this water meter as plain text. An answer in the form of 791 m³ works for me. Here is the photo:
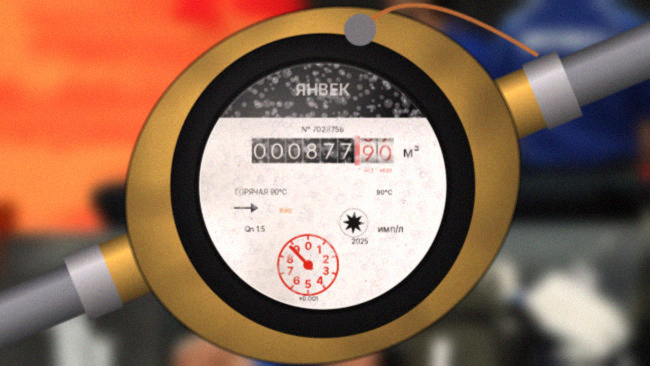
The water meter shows 877.898 m³
